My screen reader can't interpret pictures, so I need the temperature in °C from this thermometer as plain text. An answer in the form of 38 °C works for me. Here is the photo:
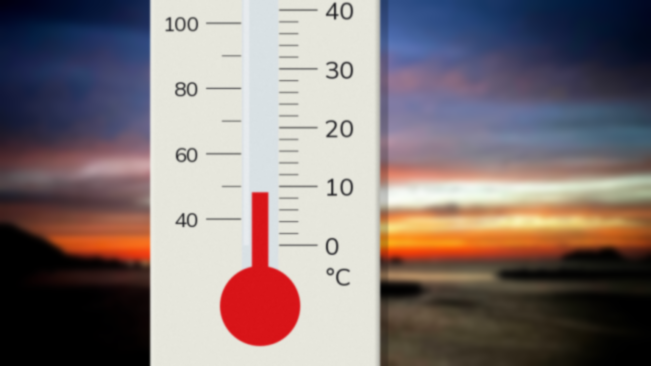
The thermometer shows 9 °C
